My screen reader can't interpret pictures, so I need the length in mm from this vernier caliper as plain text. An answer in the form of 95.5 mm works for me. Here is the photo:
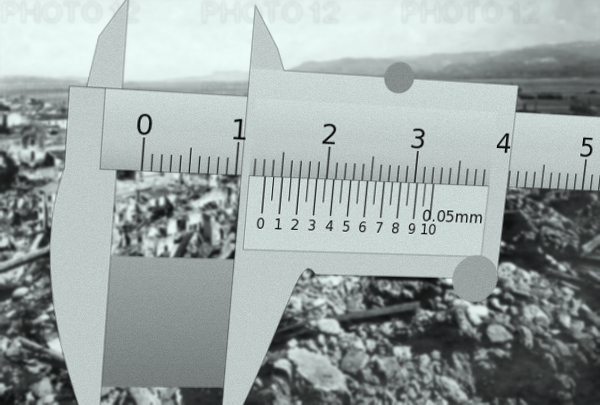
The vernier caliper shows 13.2 mm
